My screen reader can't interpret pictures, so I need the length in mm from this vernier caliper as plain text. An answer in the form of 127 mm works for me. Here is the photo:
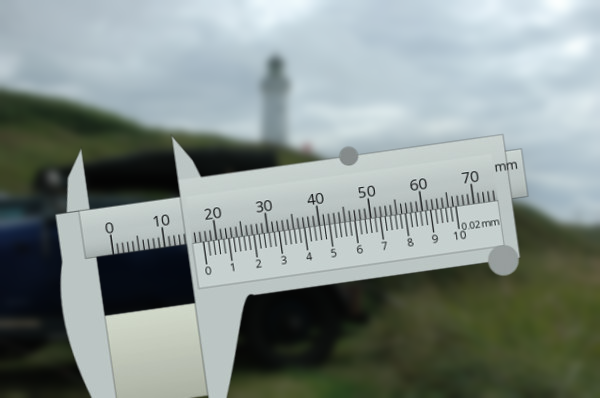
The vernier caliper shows 17.5 mm
